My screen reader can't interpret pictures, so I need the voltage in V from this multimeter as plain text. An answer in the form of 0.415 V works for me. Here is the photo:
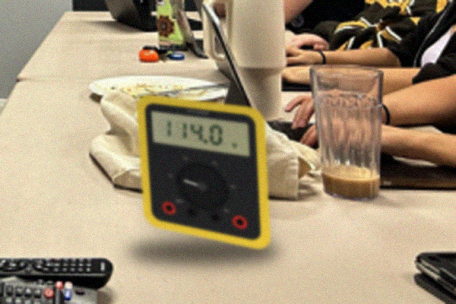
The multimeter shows 114.0 V
